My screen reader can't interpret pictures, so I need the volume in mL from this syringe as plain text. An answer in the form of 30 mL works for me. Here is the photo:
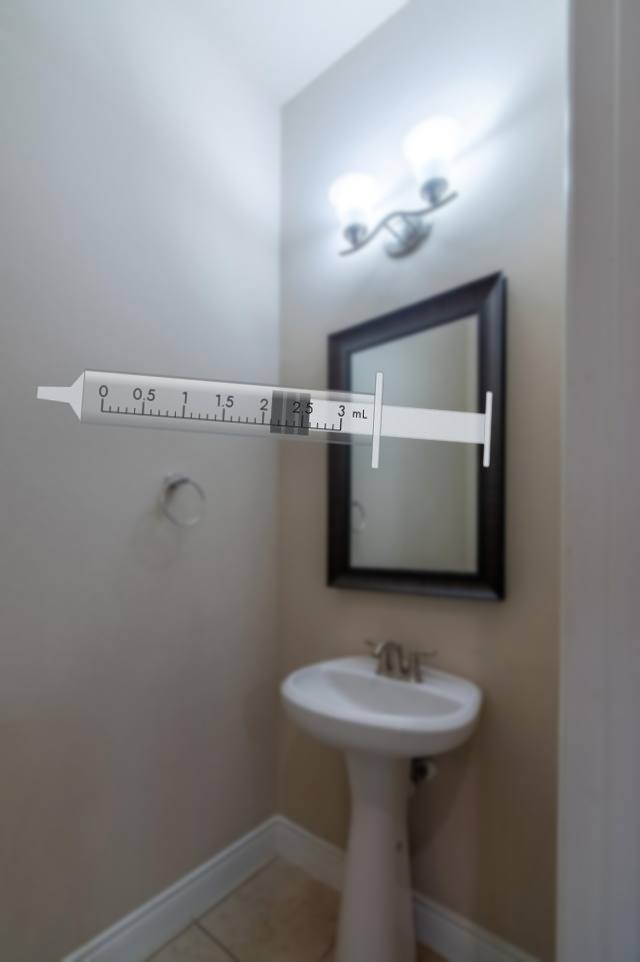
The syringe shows 2.1 mL
